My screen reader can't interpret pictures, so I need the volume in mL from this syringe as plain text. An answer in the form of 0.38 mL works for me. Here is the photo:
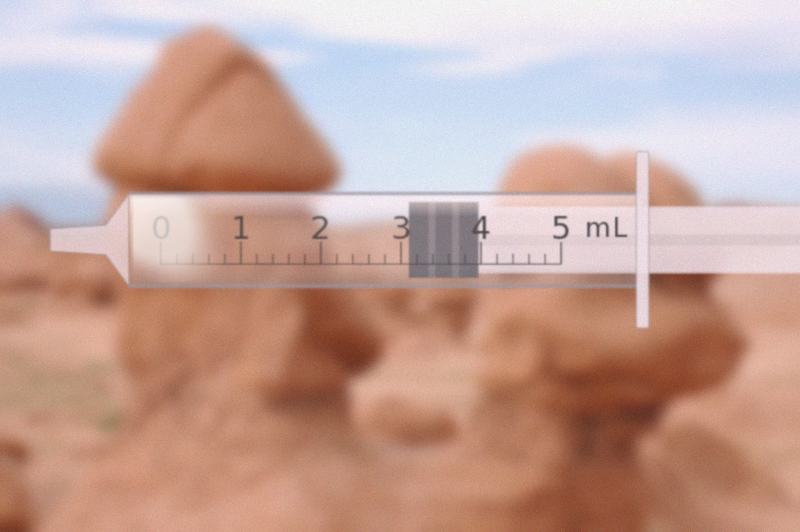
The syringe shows 3.1 mL
